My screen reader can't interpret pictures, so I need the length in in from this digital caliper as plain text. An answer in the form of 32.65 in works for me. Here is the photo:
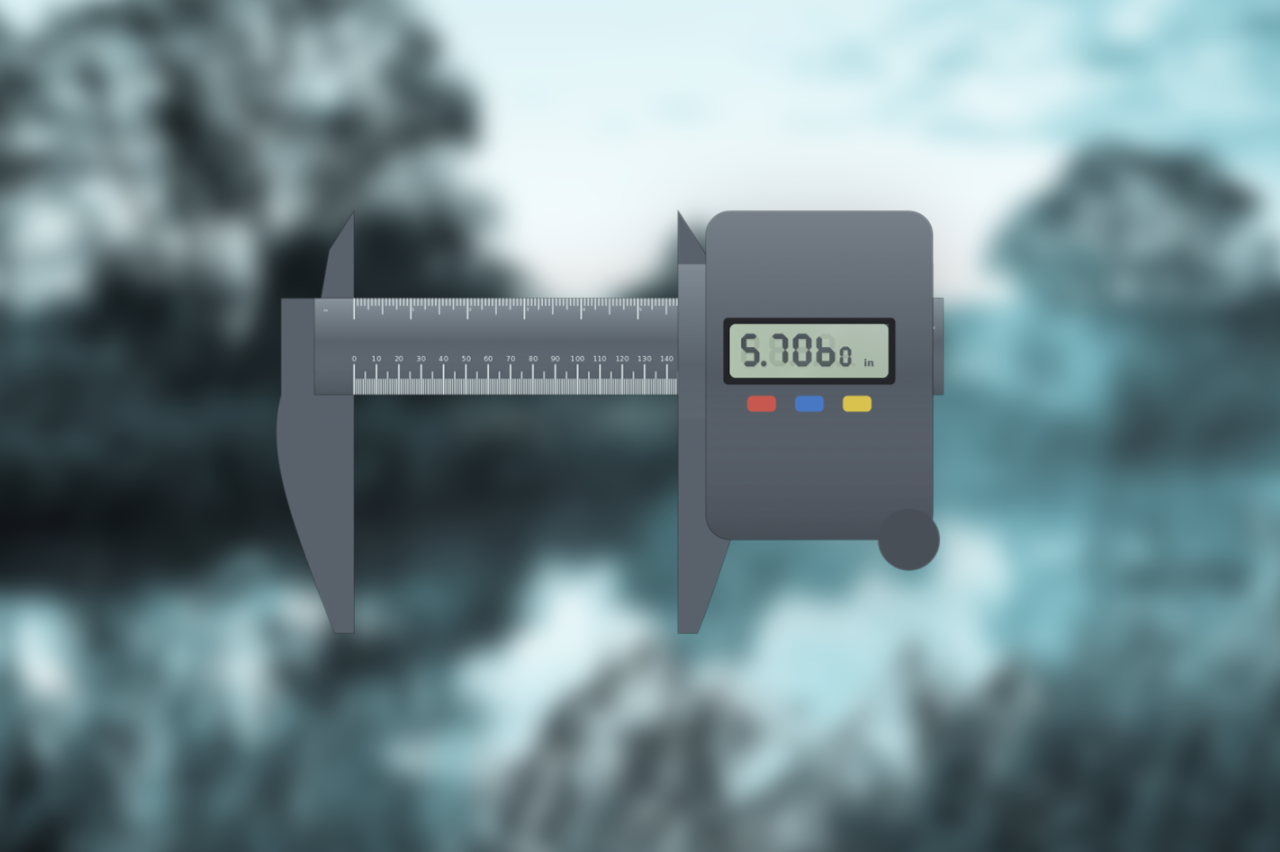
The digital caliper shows 5.7060 in
